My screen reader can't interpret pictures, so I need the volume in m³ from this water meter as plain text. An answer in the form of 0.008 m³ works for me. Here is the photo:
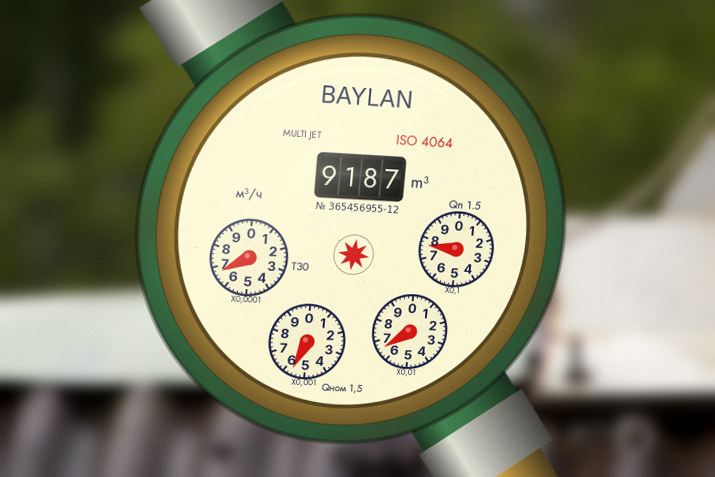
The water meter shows 9187.7656 m³
